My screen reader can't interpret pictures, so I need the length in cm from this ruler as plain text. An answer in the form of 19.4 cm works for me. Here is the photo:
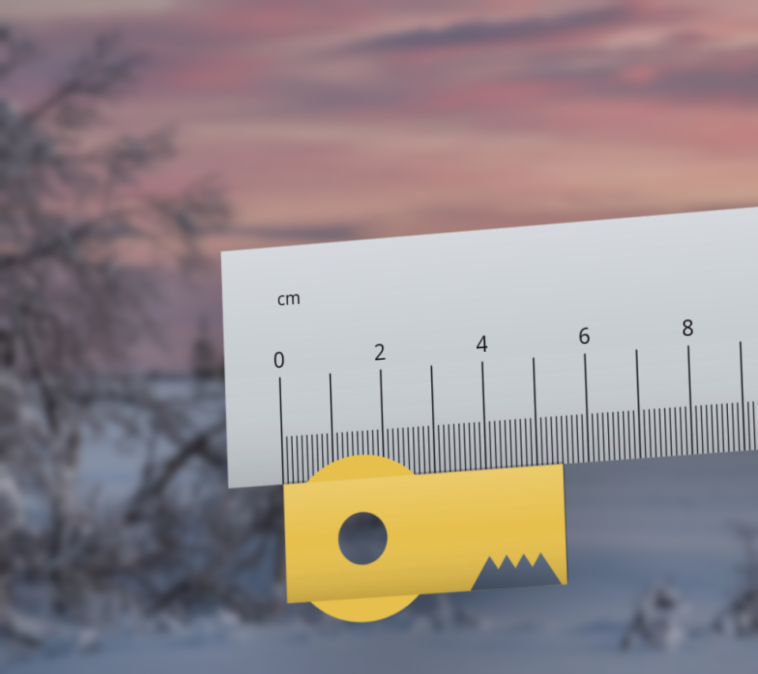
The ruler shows 5.5 cm
